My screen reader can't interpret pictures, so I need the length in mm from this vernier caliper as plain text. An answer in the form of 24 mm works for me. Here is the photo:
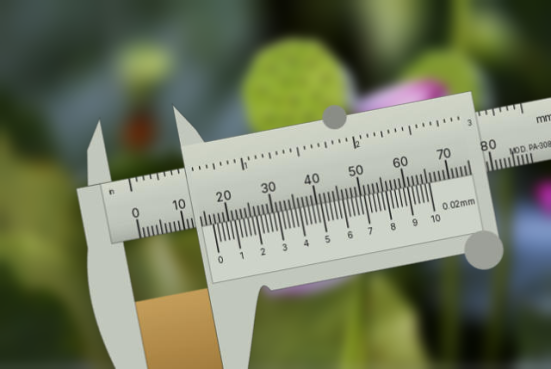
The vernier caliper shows 16.5 mm
